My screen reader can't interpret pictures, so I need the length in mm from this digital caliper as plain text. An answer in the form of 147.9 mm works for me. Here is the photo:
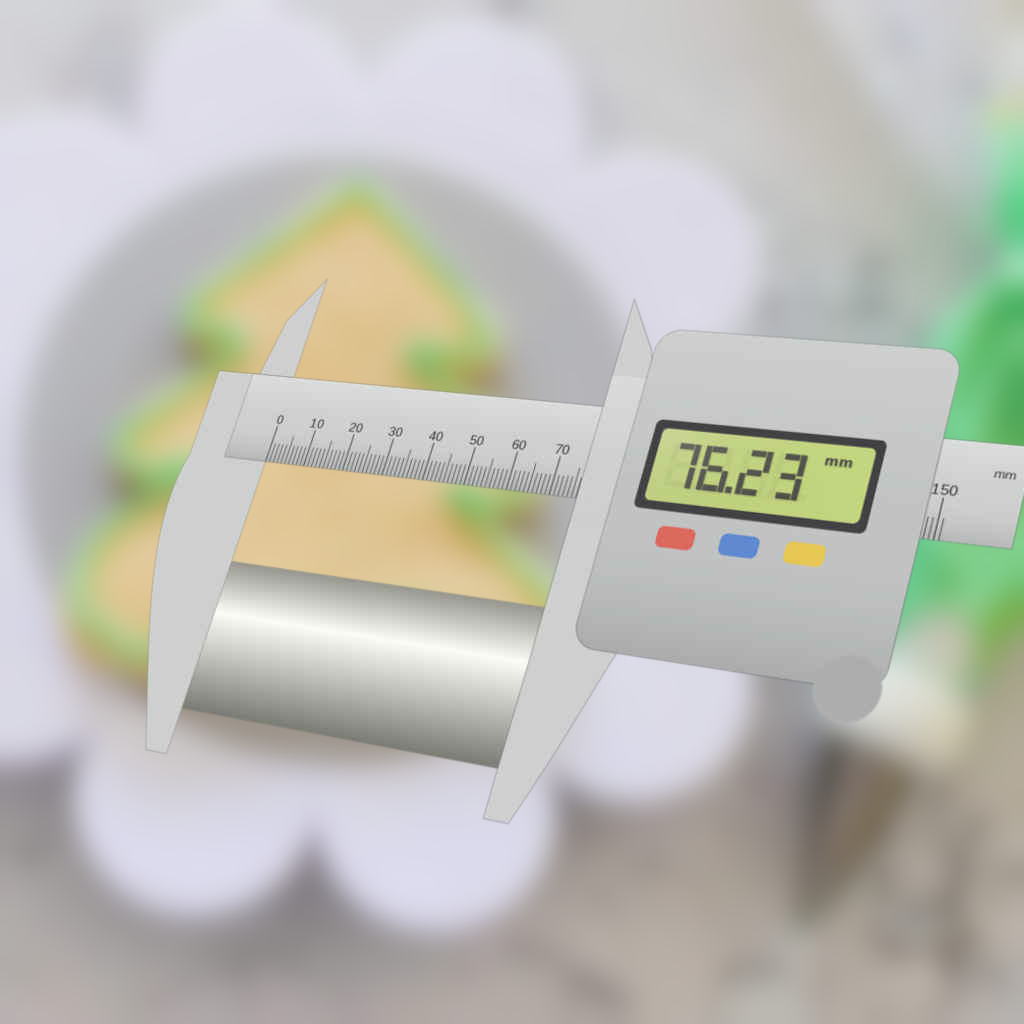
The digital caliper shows 76.23 mm
